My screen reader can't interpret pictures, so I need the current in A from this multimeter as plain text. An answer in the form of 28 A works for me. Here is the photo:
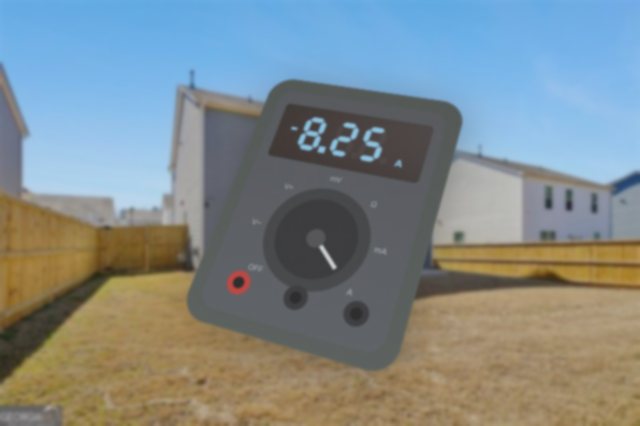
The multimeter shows -8.25 A
